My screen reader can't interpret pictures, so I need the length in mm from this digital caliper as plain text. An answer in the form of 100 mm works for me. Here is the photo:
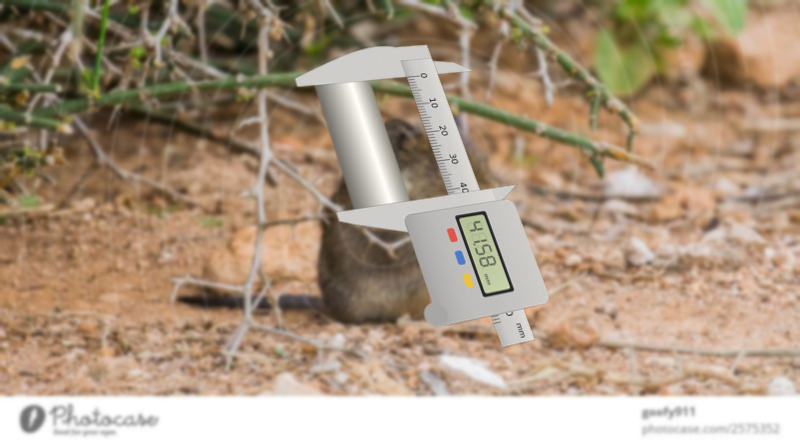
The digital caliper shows 41.58 mm
